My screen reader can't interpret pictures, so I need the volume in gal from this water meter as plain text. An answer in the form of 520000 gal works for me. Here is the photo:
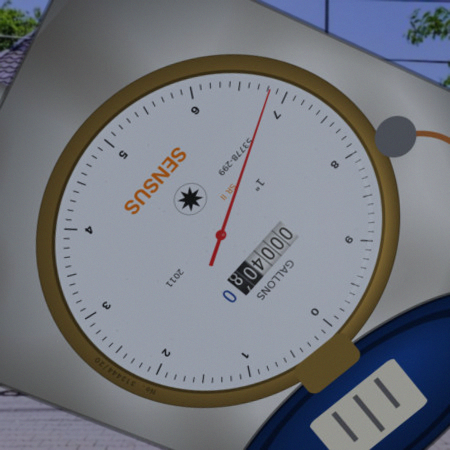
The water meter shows 4076.8 gal
